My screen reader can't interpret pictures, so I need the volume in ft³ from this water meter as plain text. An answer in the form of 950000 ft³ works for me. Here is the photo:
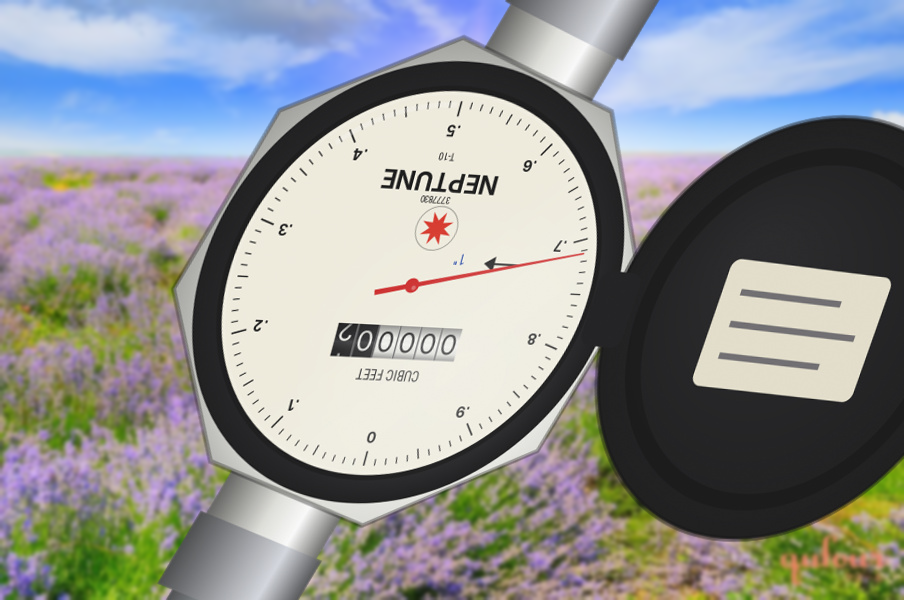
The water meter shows 1.71 ft³
